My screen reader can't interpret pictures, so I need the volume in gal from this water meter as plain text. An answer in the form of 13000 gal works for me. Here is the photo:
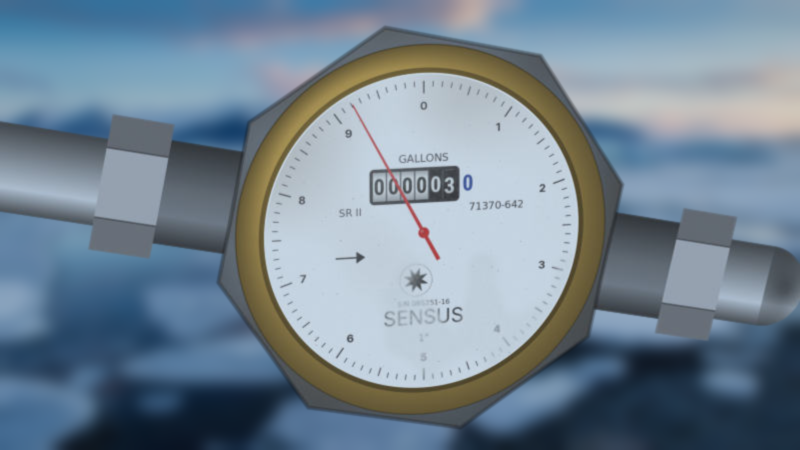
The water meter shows 29.2 gal
